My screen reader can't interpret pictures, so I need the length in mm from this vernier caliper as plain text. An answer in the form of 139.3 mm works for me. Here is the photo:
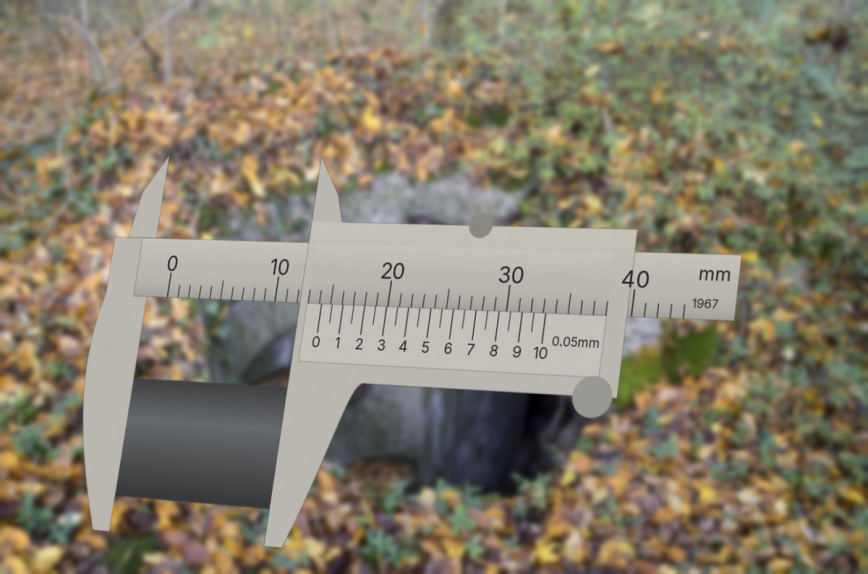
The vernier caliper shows 14.2 mm
